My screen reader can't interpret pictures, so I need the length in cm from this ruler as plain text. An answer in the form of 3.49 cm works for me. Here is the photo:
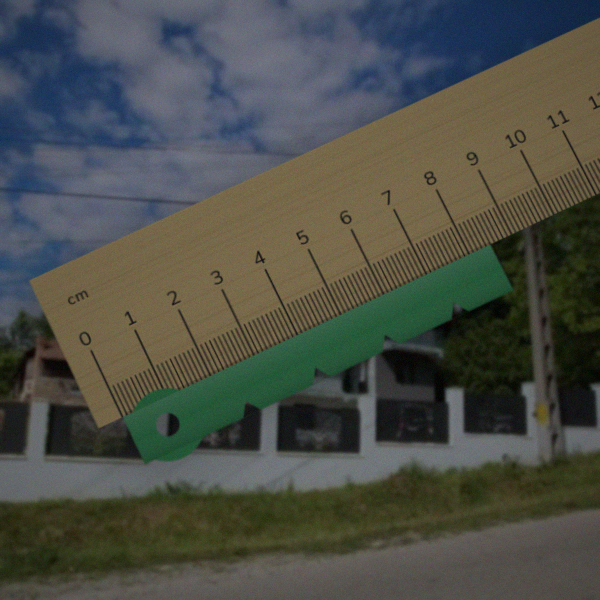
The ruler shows 8.5 cm
